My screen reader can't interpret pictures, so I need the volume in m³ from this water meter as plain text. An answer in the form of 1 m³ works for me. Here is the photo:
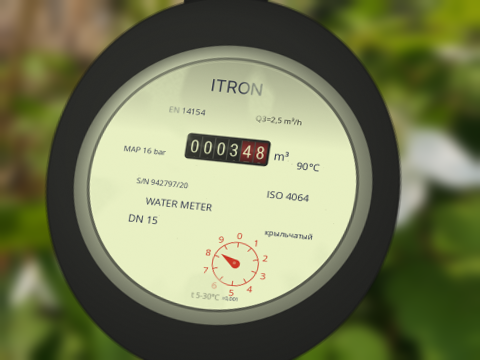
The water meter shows 3.488 m³
